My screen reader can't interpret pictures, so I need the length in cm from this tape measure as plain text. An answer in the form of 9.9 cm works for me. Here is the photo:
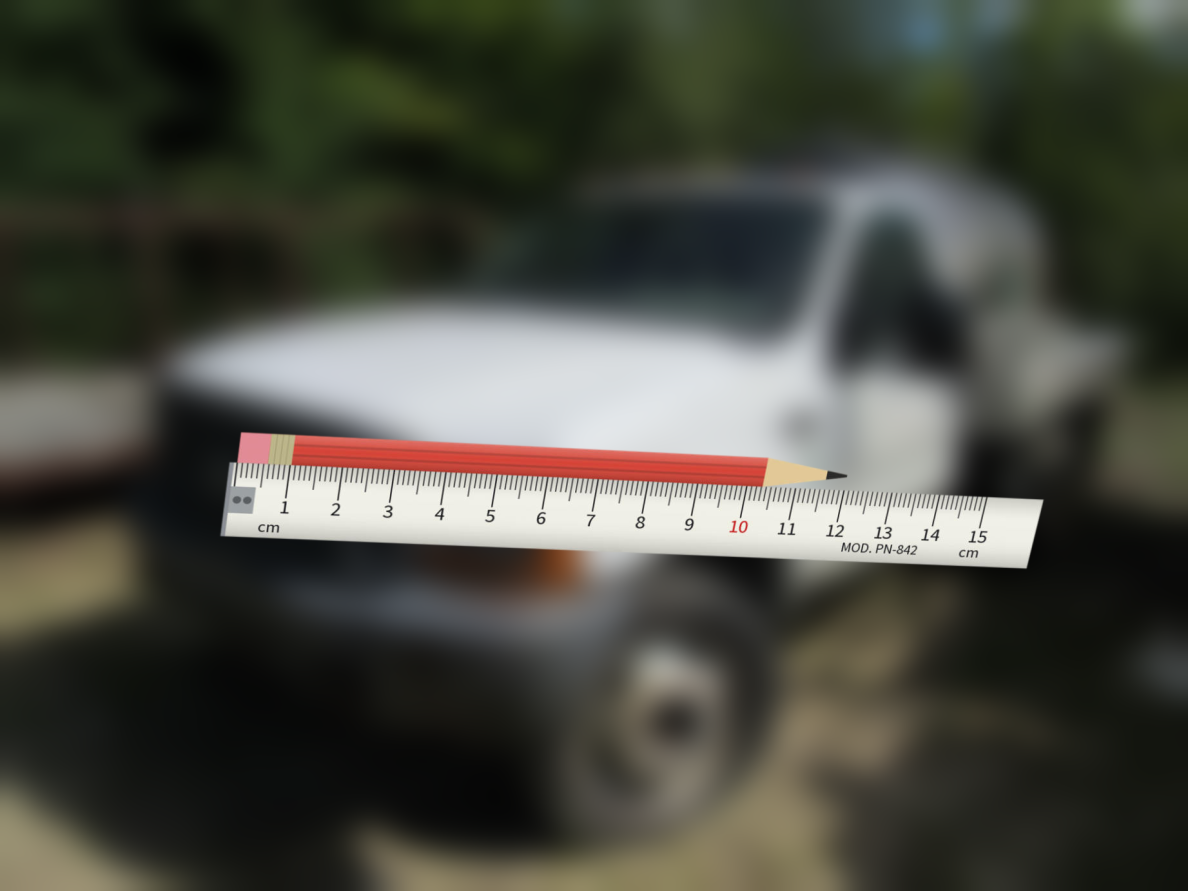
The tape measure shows 12 cm
